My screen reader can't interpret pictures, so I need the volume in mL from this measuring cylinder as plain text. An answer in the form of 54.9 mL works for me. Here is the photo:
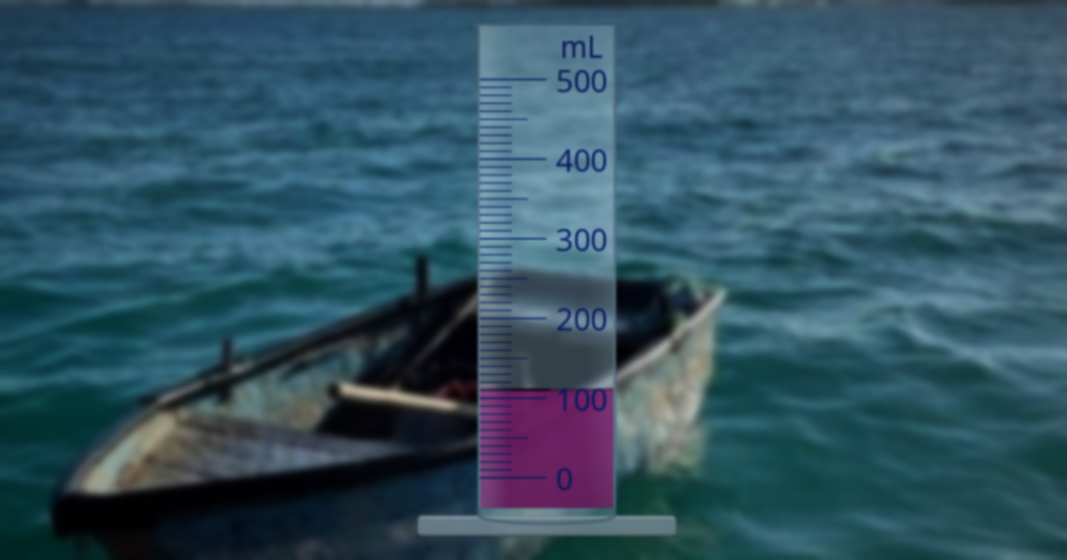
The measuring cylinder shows 110 mL
